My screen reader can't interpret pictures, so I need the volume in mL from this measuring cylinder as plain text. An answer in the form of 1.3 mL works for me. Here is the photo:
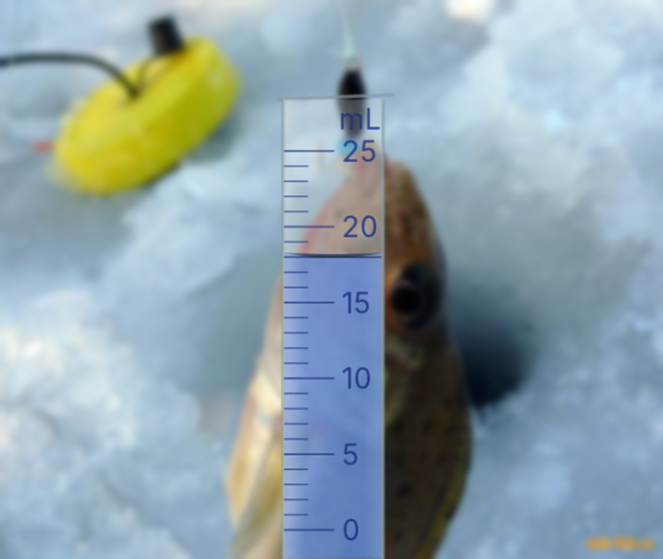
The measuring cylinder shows 18 mL
